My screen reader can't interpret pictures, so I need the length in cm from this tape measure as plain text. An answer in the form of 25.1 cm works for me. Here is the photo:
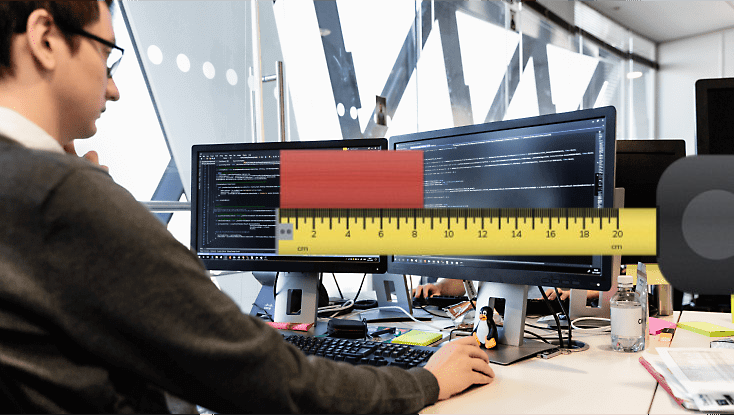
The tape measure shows 8.5 cm
